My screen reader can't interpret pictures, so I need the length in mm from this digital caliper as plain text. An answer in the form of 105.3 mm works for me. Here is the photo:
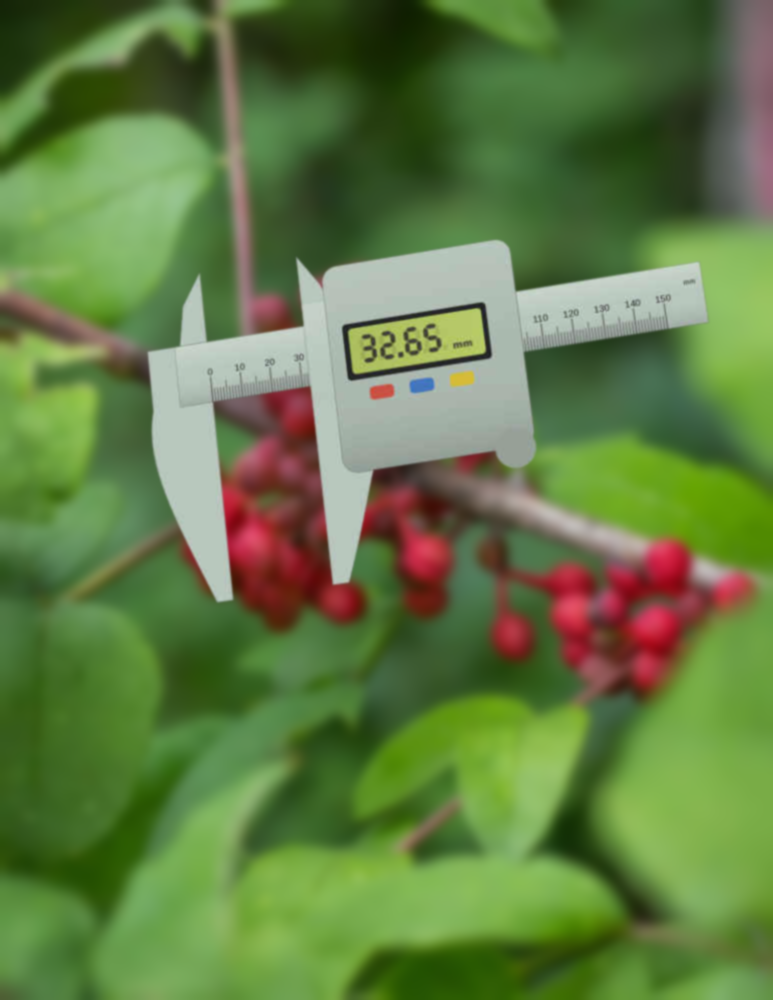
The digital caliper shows 32.65 mm
